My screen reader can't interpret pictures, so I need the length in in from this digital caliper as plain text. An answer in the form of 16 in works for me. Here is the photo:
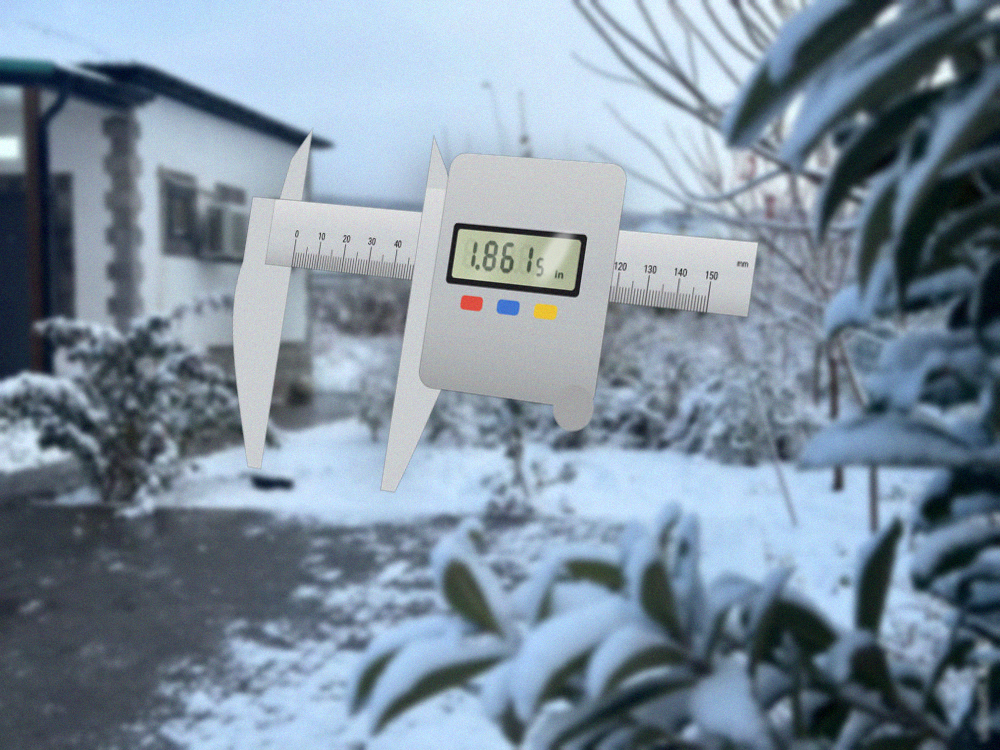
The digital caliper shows 1.8615 in
